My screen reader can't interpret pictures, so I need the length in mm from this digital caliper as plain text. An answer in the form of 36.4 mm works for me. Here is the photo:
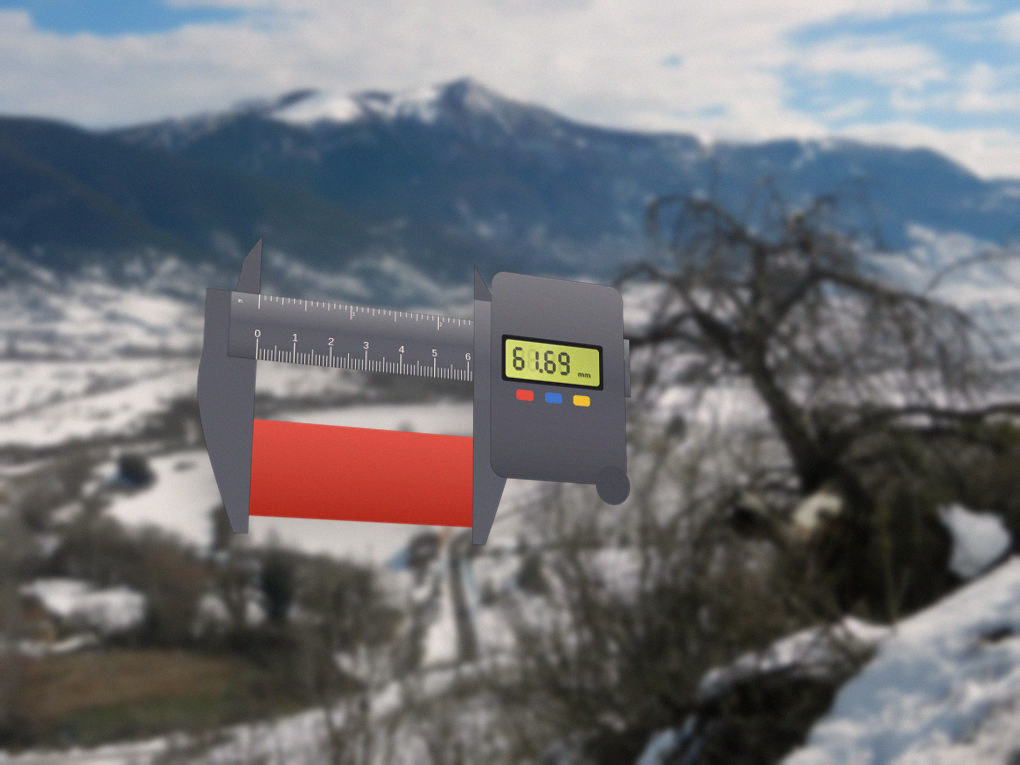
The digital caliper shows 61.69 mm
